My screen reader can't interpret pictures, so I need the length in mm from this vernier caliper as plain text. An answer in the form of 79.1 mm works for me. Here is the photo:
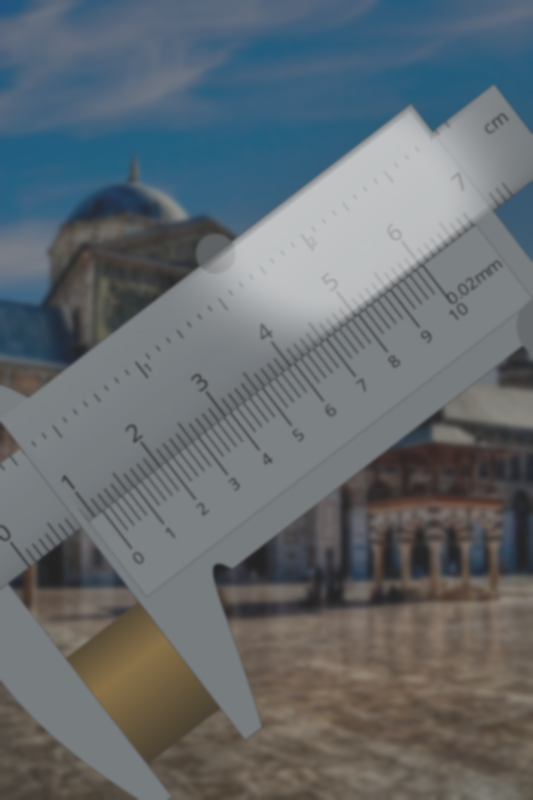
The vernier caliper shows 11.2 mm
